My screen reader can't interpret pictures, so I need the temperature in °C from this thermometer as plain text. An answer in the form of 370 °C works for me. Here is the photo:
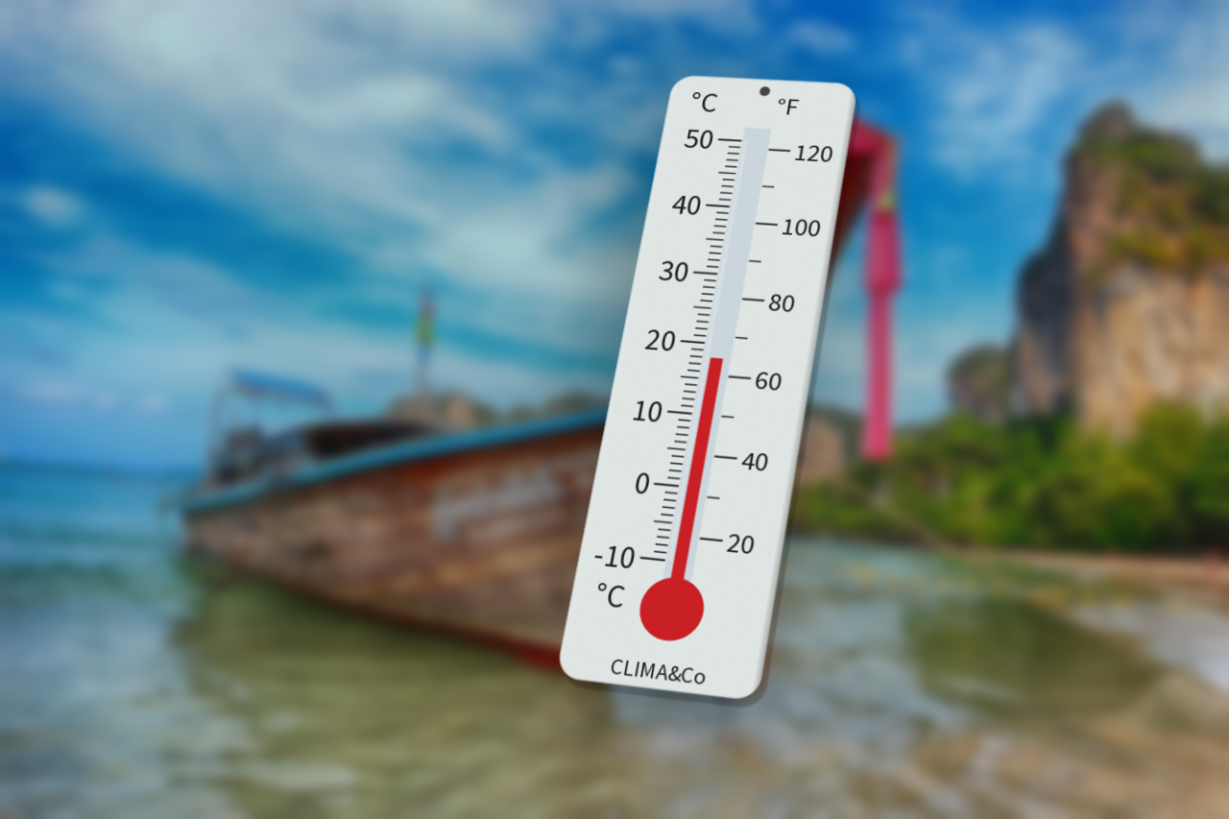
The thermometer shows 18 °C
